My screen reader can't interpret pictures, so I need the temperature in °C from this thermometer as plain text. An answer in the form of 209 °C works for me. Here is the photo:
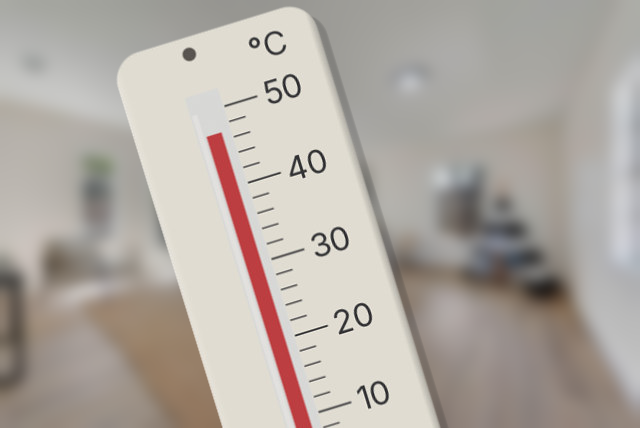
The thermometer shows 47 °C
